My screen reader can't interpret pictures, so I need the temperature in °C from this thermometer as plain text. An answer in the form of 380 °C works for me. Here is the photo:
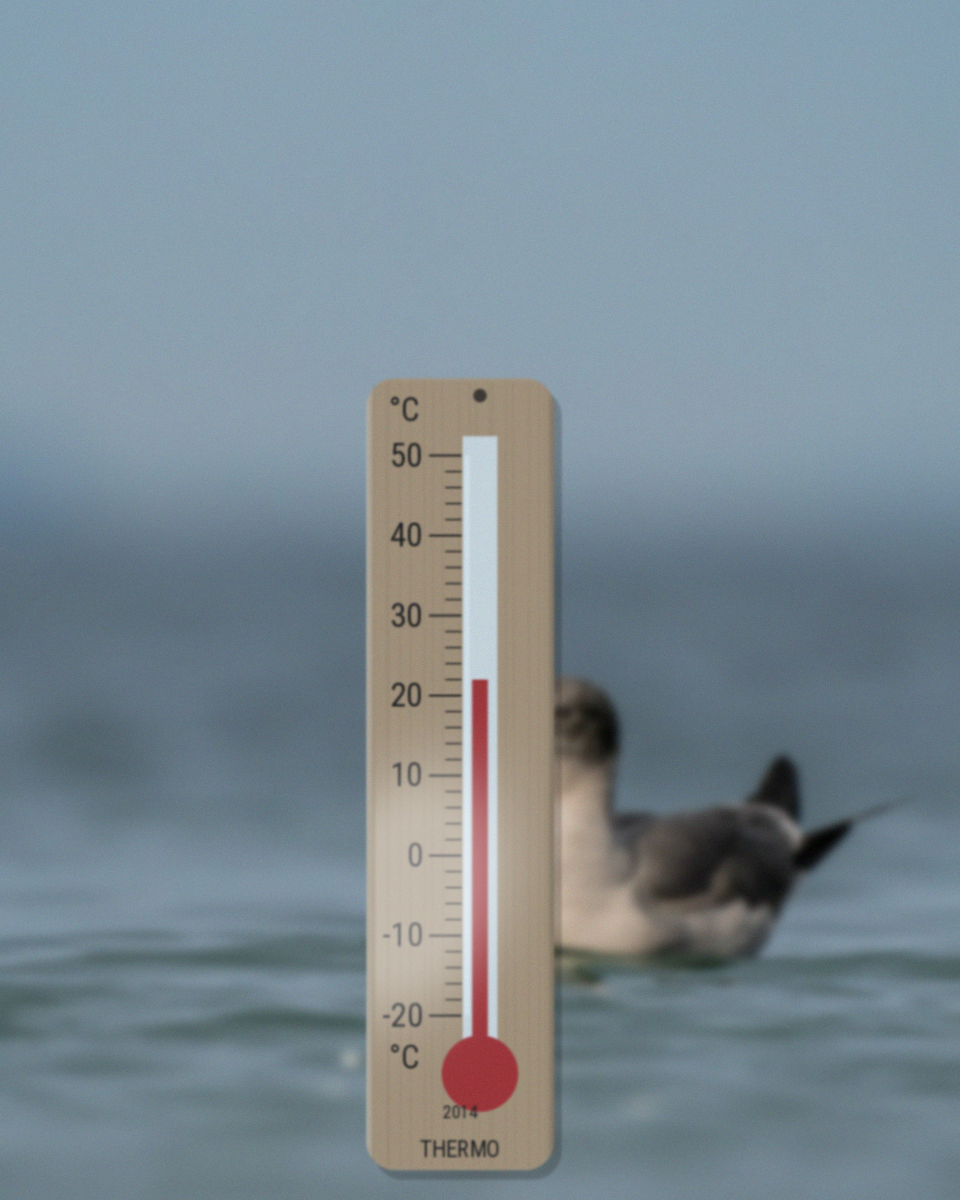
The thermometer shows 22 °C
